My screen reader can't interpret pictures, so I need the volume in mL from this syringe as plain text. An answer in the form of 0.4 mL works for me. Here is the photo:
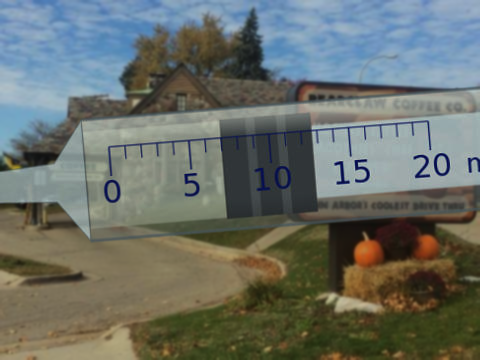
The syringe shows 7 mL
